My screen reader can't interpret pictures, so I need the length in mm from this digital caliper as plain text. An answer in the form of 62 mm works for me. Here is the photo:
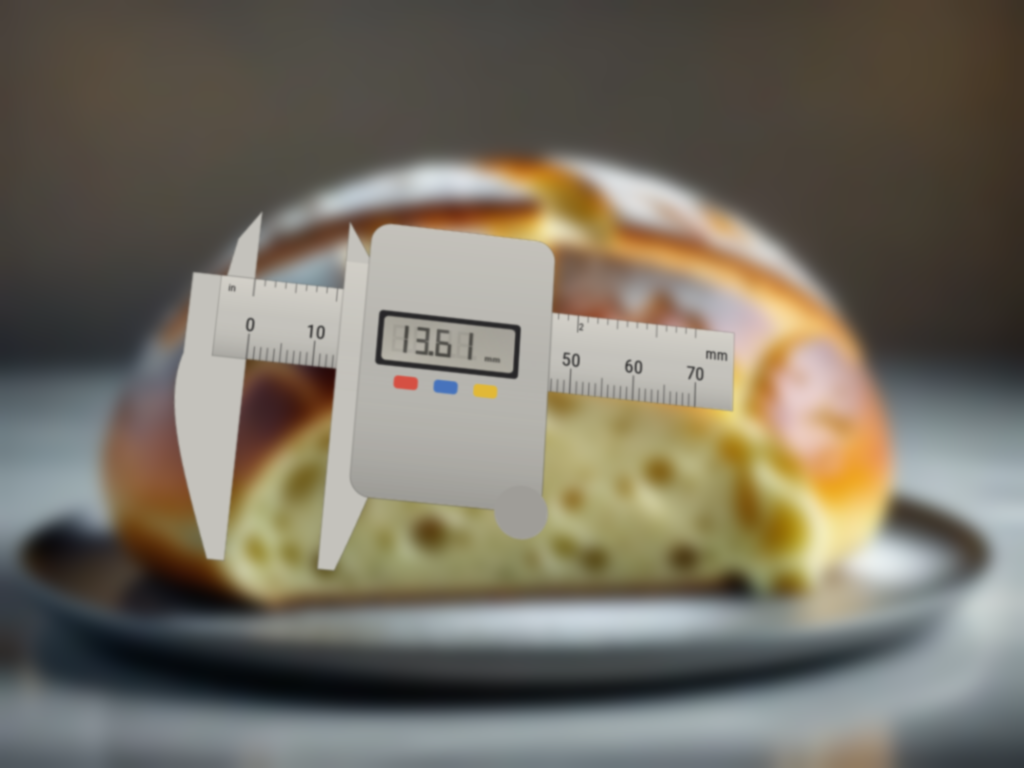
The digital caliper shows 13.61 mm
